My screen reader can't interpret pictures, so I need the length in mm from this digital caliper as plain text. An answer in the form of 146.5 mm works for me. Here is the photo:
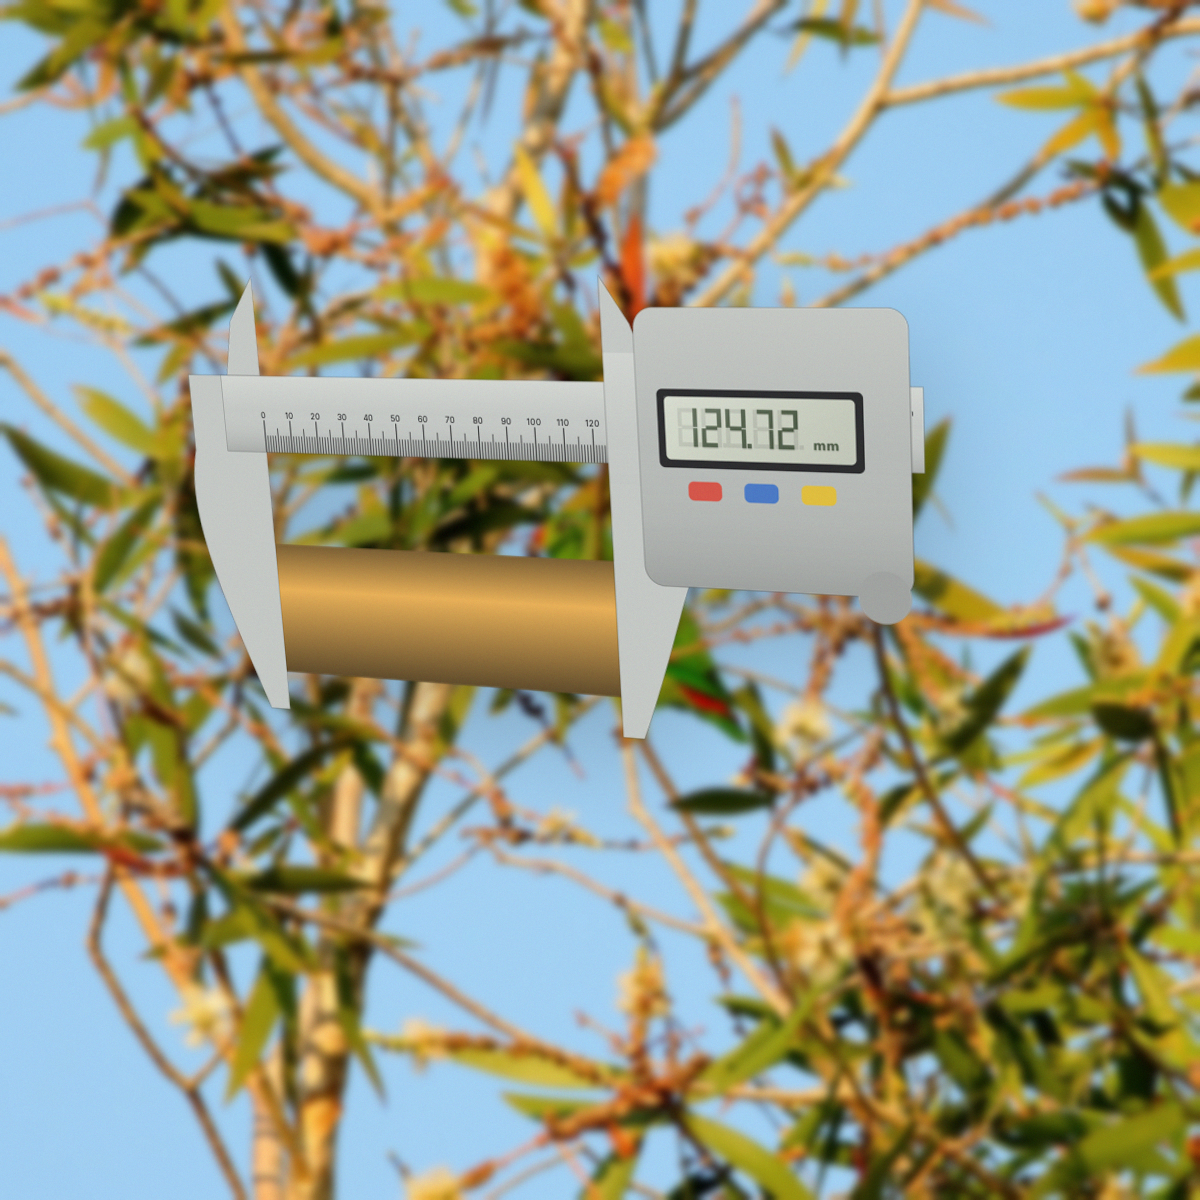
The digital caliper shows 124.72 mm
